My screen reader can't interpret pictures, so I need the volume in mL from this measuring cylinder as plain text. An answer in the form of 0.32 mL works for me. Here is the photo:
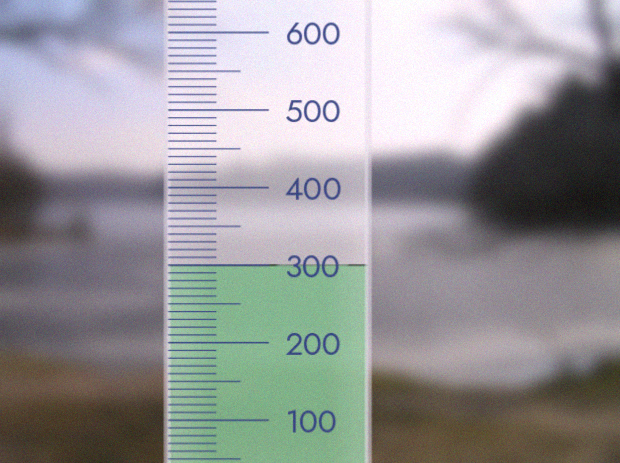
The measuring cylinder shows 300 mL
